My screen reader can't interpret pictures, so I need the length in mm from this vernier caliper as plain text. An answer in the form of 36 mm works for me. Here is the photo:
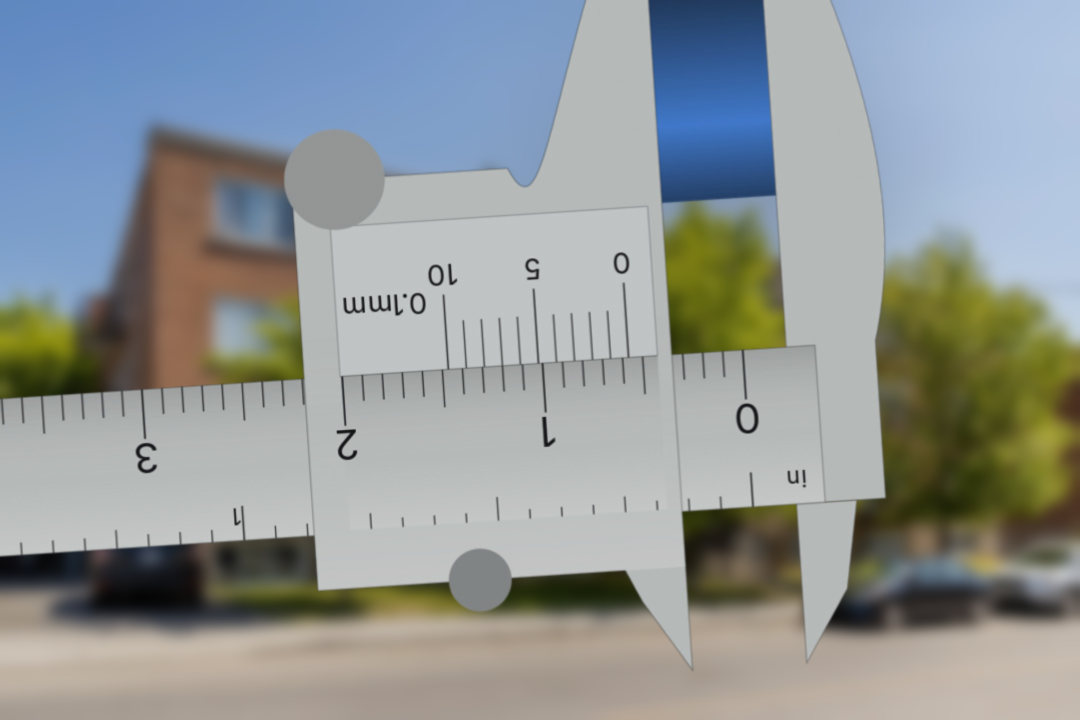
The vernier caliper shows 5.7 mm
